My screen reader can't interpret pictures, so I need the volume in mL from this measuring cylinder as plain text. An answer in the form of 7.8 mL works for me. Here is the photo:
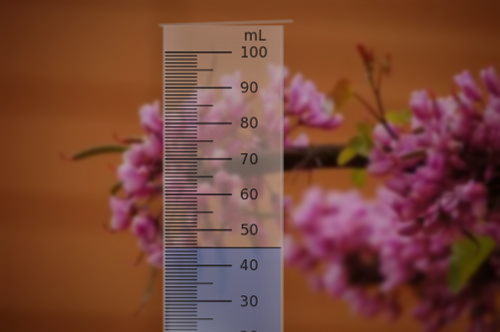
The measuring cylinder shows 45 mL
